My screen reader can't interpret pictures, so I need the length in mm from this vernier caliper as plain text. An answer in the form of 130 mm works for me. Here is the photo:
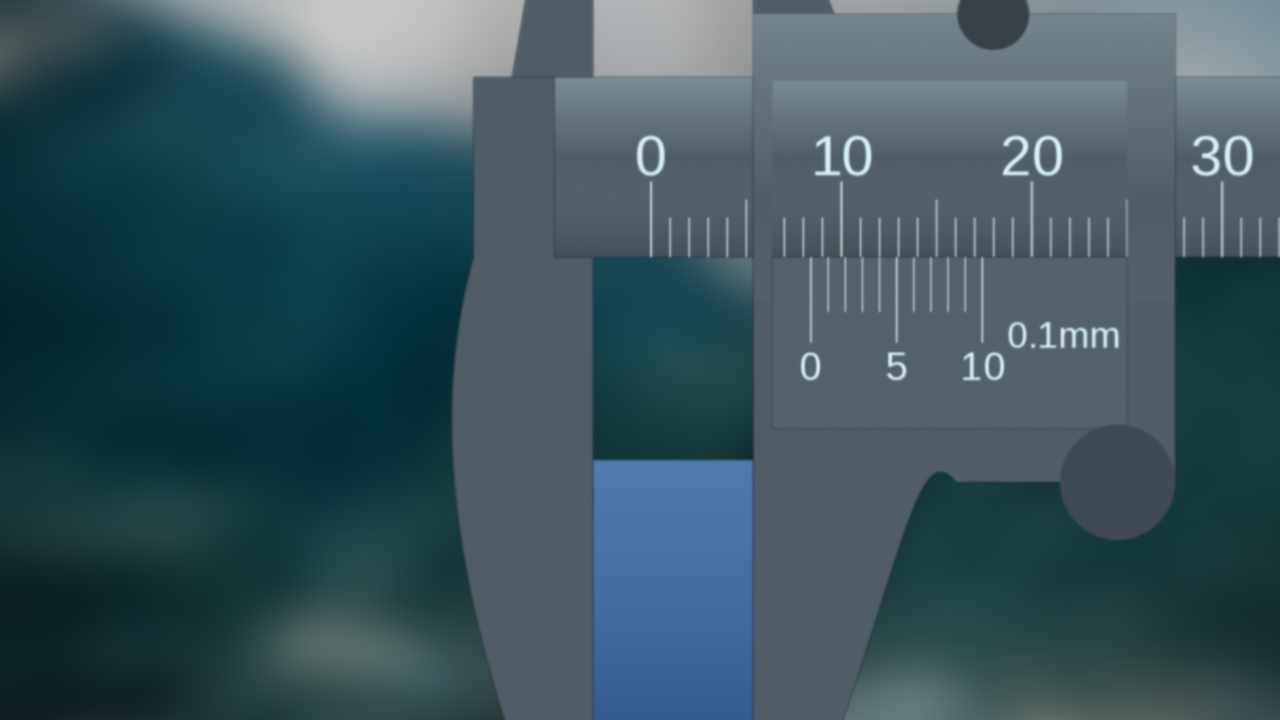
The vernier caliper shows 8.4 mm
